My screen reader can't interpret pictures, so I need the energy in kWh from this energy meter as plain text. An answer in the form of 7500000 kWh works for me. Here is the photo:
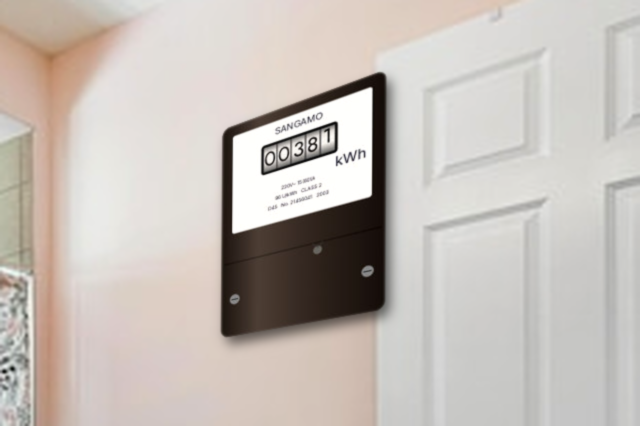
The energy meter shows 381 kWh
